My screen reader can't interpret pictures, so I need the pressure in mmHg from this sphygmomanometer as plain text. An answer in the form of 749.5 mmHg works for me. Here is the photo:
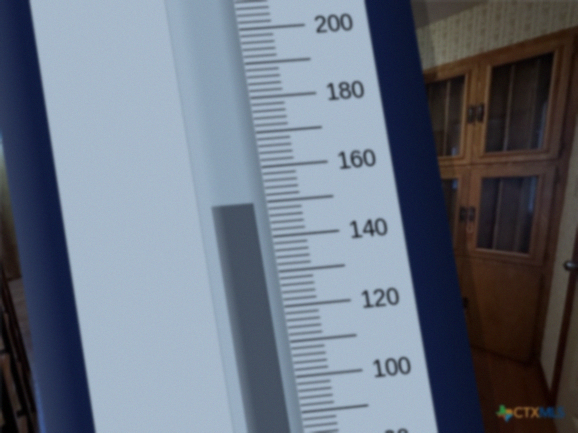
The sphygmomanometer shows 150 mmHg
